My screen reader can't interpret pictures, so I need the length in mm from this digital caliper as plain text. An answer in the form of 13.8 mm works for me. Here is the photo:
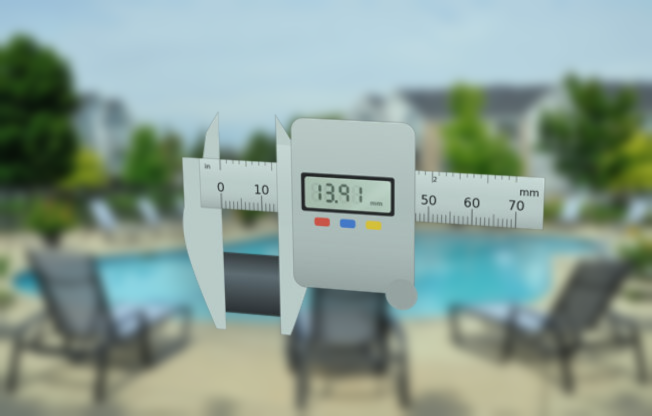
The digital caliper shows 13.91 mm
